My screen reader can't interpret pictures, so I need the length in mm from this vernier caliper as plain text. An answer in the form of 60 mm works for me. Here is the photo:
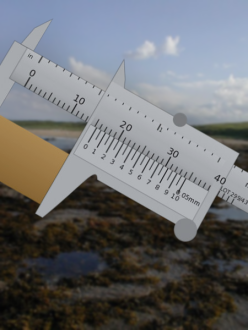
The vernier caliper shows 15.4 mm
